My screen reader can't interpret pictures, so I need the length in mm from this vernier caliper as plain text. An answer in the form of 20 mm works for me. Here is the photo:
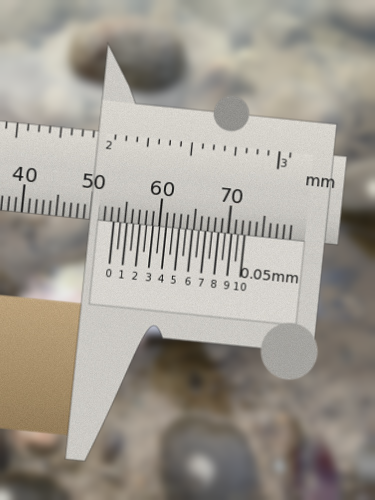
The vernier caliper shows 53.4 mm
